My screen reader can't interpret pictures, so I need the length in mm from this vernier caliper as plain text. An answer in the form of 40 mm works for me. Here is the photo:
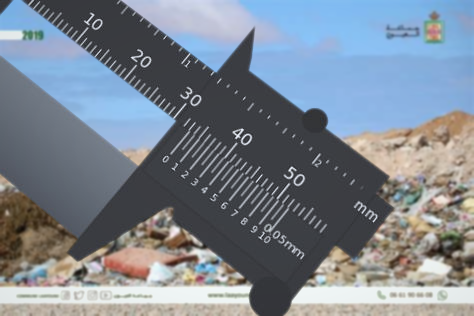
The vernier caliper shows 33.2 mm
